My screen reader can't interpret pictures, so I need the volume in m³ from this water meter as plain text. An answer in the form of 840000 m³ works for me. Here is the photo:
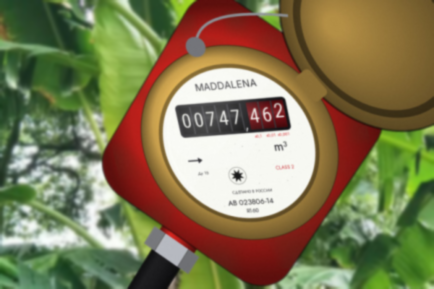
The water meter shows 747.462 m³
